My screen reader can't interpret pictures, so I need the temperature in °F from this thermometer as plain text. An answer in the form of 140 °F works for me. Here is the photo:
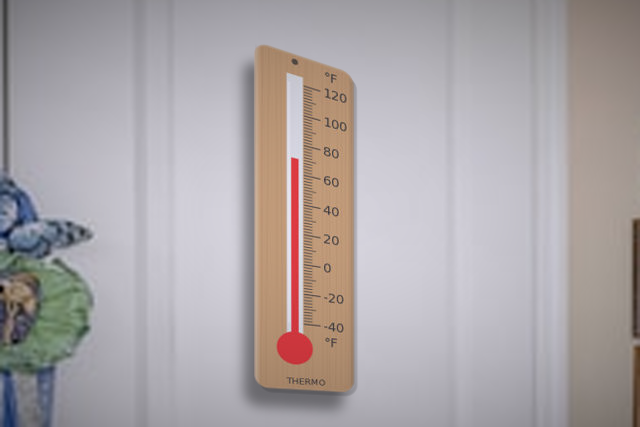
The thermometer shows 70 °F
